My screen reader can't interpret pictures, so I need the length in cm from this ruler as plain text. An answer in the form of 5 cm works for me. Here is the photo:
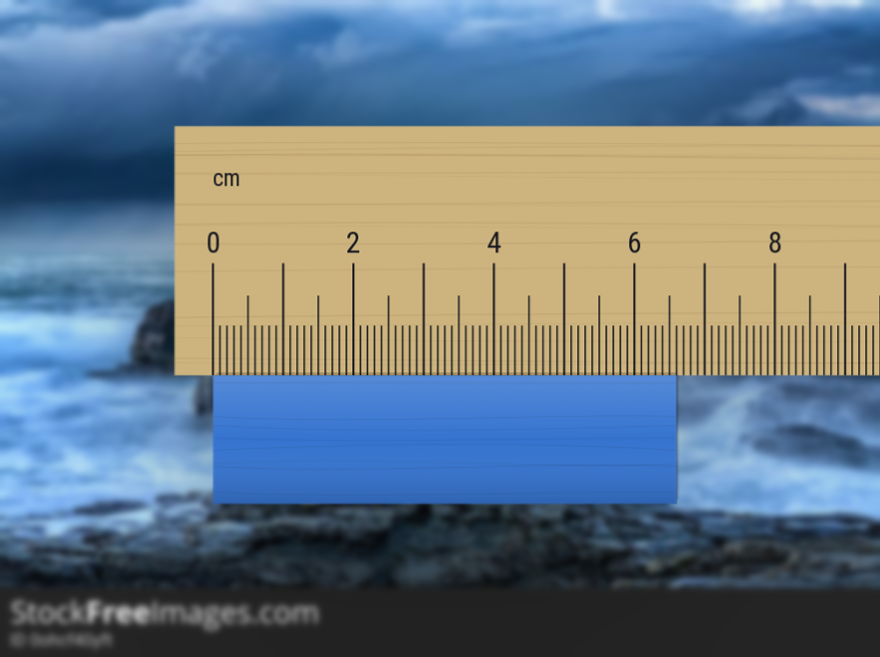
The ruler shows 6.6 cm
